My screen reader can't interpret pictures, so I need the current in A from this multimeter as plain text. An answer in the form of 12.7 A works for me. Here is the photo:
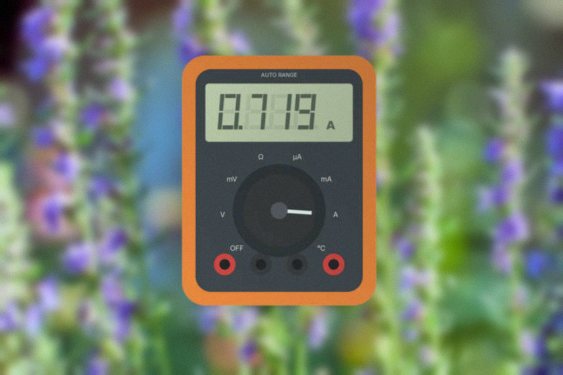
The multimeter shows 0.719 A
